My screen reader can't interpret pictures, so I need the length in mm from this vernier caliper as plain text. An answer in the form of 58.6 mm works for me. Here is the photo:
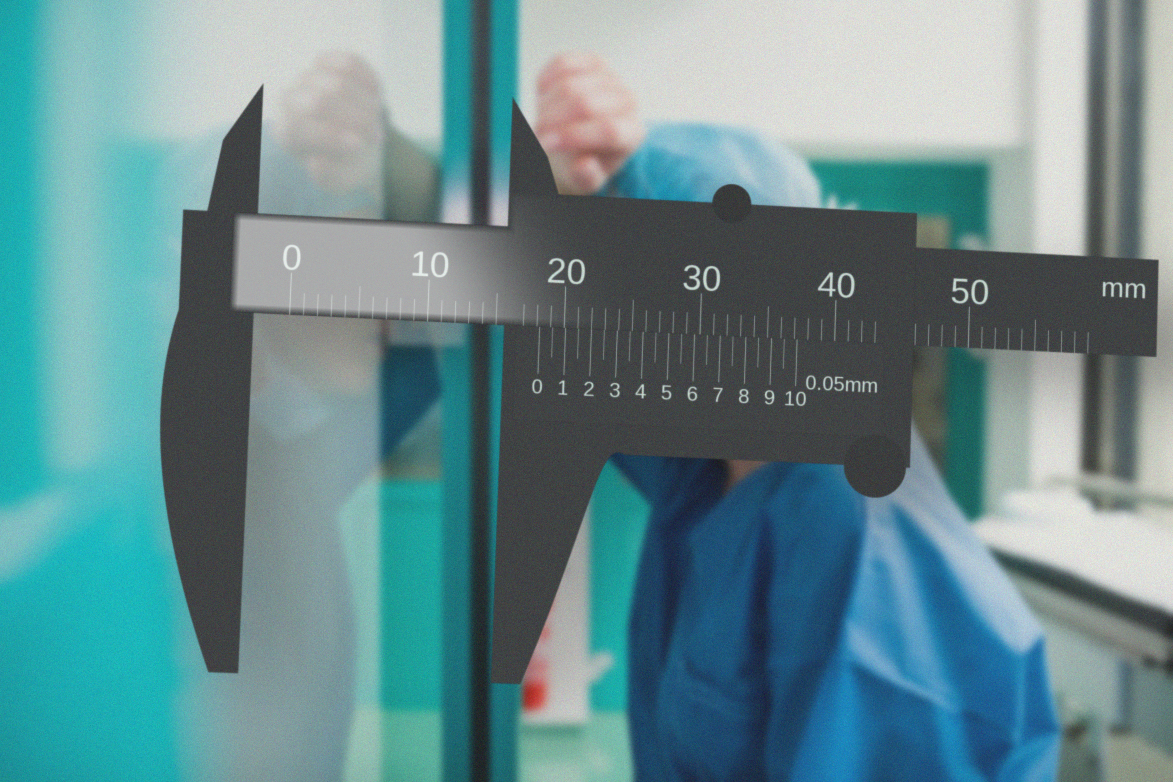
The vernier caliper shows 18.2 mm
